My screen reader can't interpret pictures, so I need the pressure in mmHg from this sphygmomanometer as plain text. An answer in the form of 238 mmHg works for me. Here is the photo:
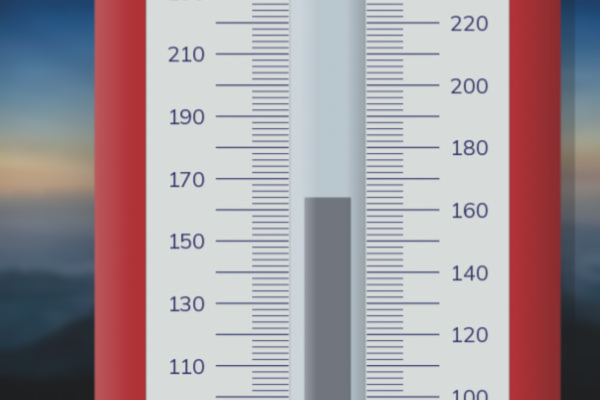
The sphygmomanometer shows 164 mmHg
